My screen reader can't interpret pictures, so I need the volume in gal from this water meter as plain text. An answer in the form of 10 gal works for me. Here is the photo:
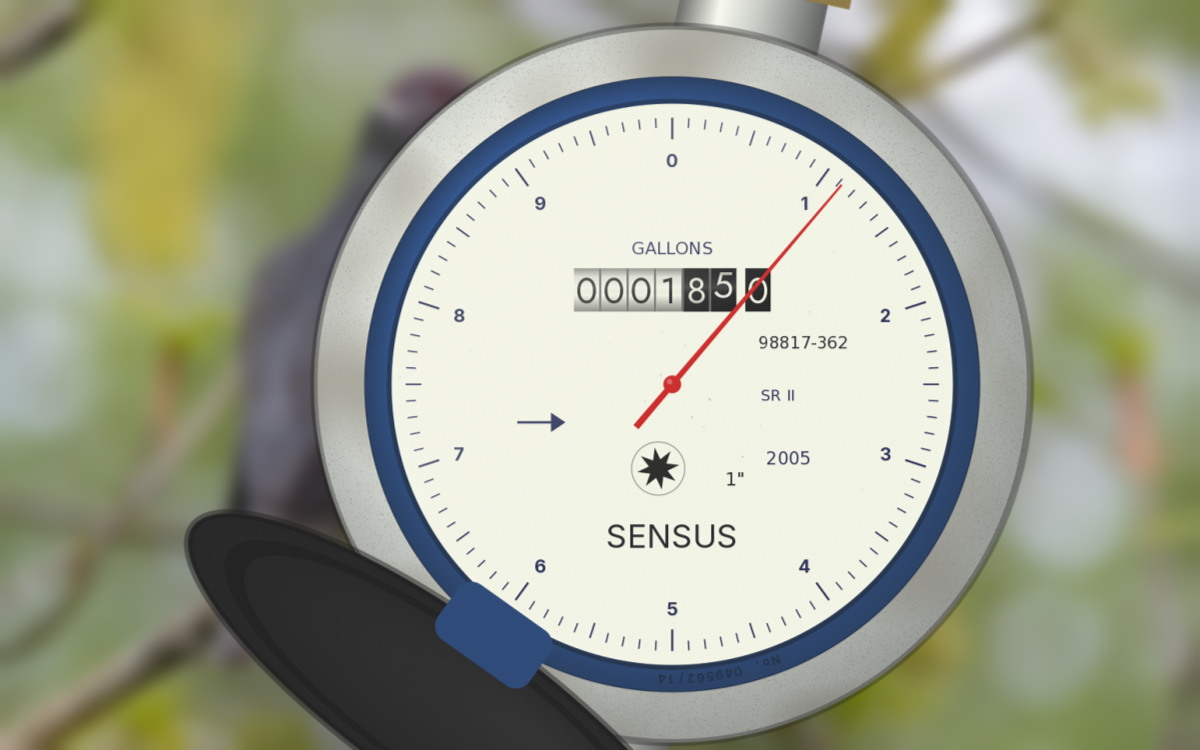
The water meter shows 1851.1 gal
